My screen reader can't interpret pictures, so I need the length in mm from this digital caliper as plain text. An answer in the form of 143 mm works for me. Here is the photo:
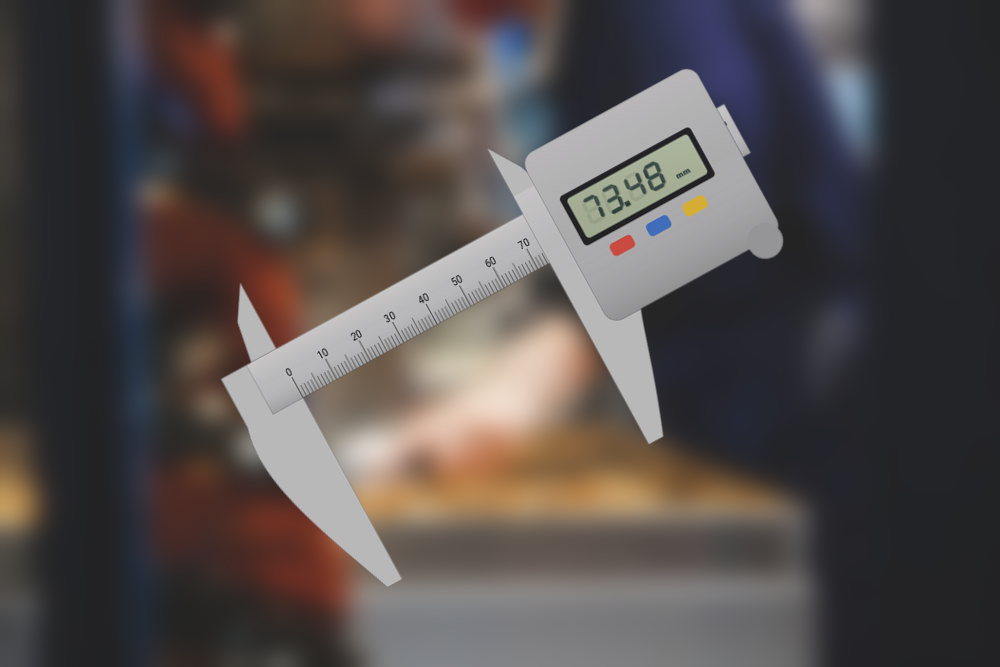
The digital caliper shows 73.48 mm
